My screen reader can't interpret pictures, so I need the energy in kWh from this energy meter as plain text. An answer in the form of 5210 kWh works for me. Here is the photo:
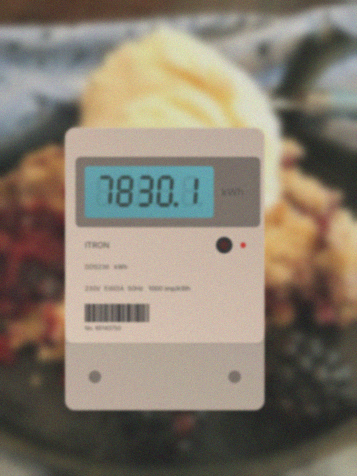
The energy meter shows 7830.1 kWh
